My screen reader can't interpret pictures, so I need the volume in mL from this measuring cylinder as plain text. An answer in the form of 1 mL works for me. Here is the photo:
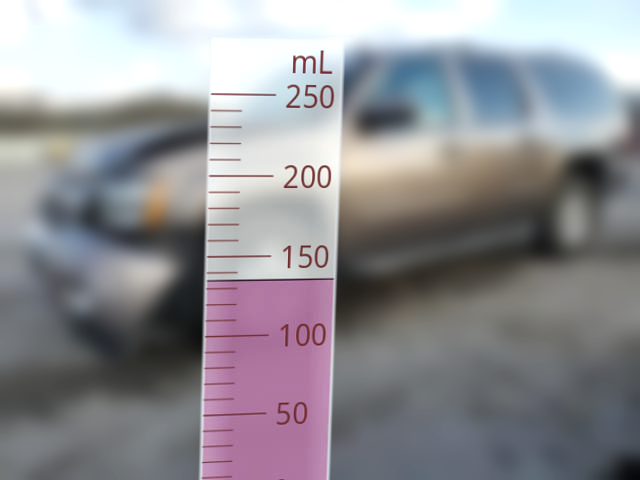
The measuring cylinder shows 135 mL
